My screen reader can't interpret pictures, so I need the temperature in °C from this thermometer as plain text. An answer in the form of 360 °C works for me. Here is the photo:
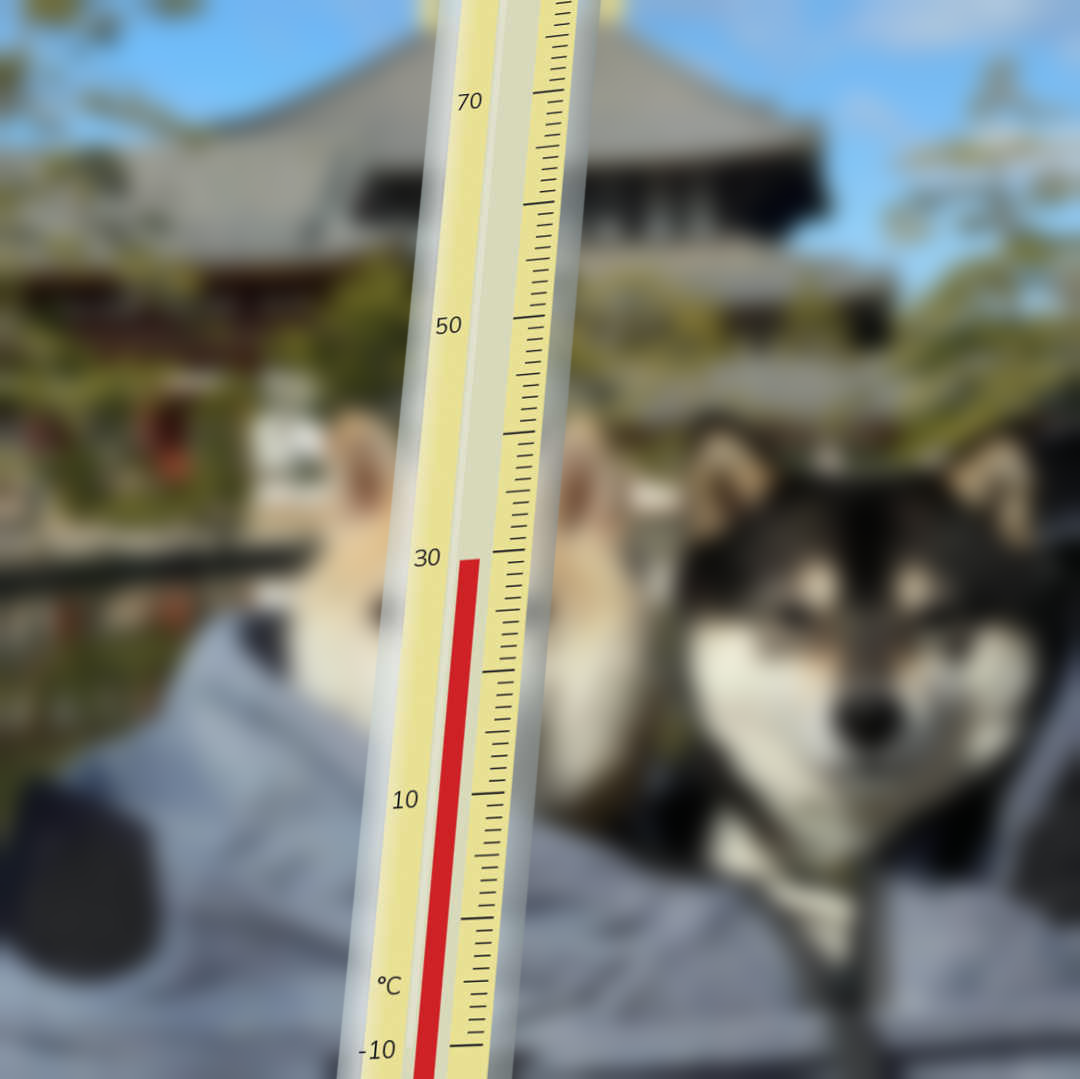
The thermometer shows 29.5 °C
